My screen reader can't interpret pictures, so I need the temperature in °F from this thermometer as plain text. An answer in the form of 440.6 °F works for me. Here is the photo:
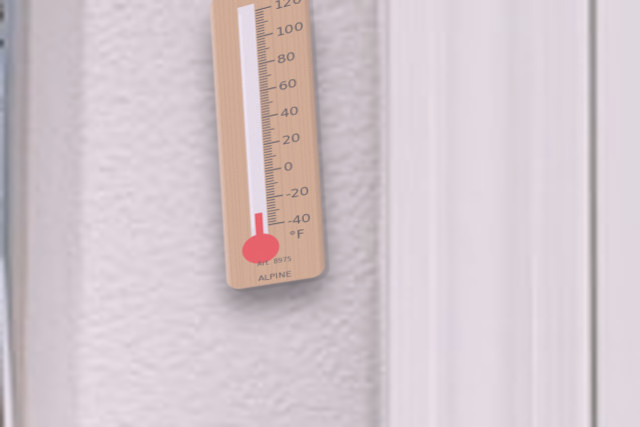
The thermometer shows -30 °F
